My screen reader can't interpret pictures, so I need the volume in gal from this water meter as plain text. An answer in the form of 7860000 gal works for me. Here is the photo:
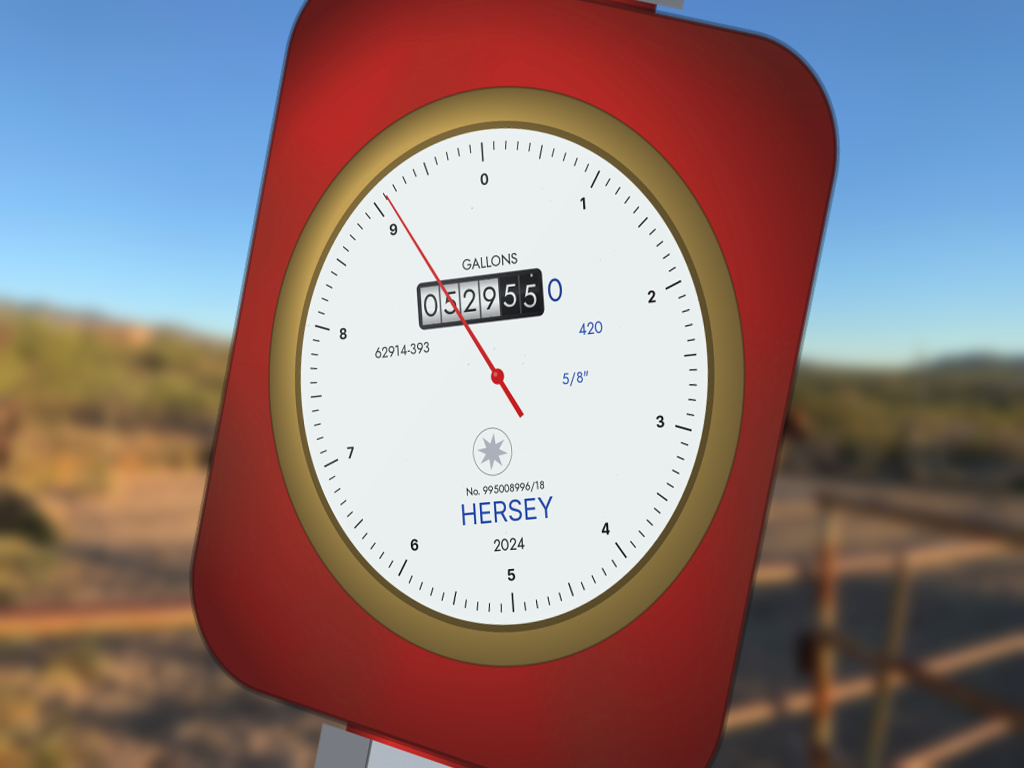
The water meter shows 529549.1 gal
